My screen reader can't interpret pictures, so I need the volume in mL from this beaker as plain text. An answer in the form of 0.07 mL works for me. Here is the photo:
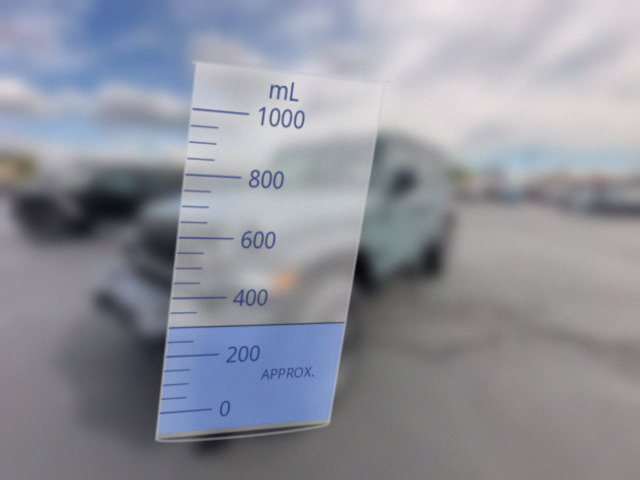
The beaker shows 300 mL
